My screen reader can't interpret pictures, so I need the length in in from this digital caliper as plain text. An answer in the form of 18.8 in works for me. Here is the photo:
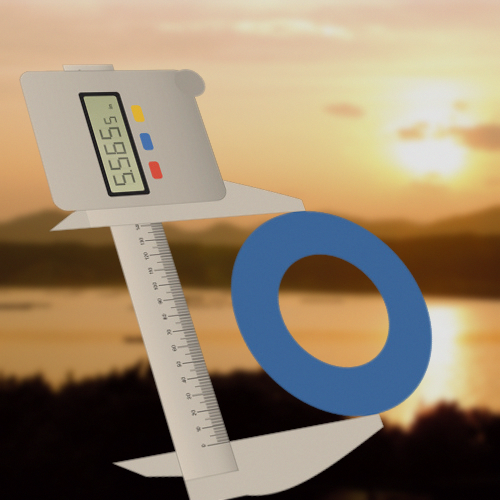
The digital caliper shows 5.5655 in
